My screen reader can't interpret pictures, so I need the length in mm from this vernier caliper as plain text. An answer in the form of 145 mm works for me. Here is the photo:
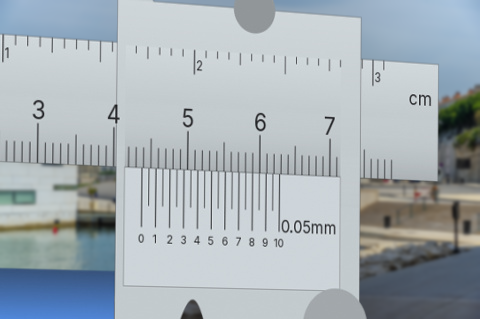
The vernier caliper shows 43.8 mm
